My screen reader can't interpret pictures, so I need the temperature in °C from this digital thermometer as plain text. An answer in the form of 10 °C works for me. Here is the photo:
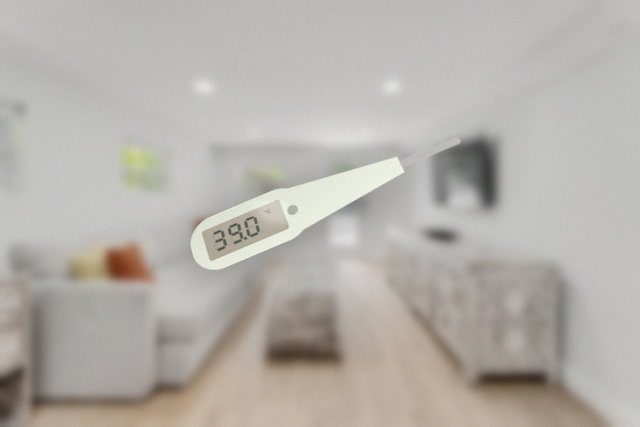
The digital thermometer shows 39.0 °C
